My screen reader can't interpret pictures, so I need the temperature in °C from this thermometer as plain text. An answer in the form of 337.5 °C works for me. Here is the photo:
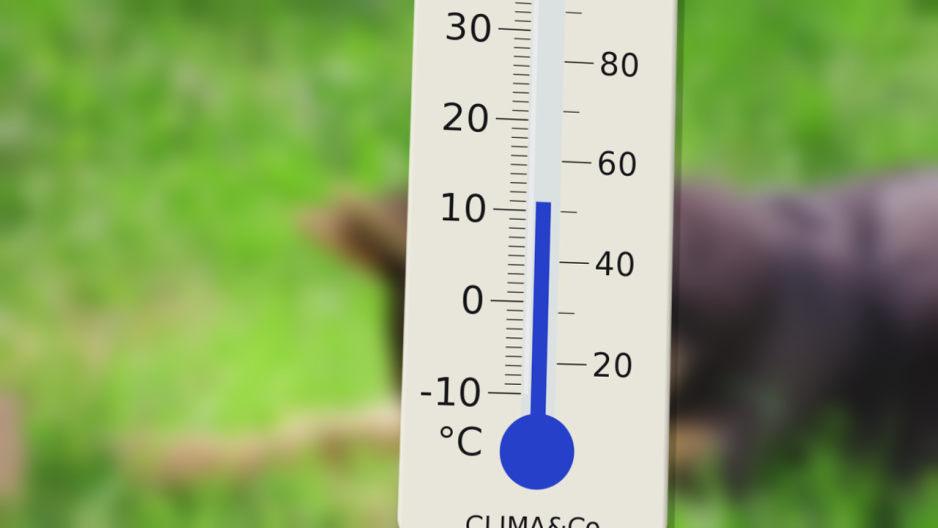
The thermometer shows 11 °C
